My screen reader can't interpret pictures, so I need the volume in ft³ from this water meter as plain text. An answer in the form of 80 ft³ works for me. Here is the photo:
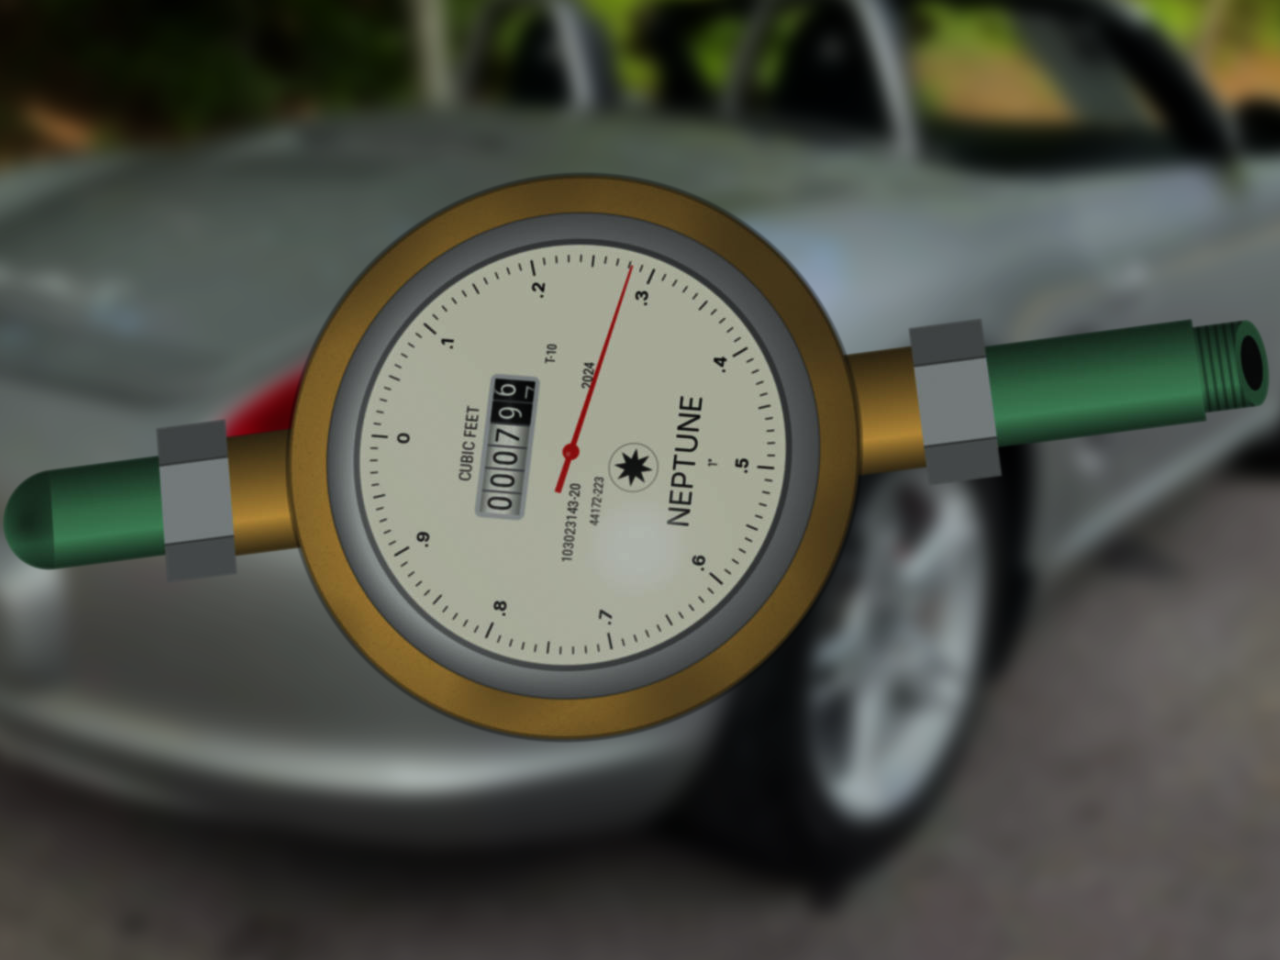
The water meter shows 796.28 ft³
